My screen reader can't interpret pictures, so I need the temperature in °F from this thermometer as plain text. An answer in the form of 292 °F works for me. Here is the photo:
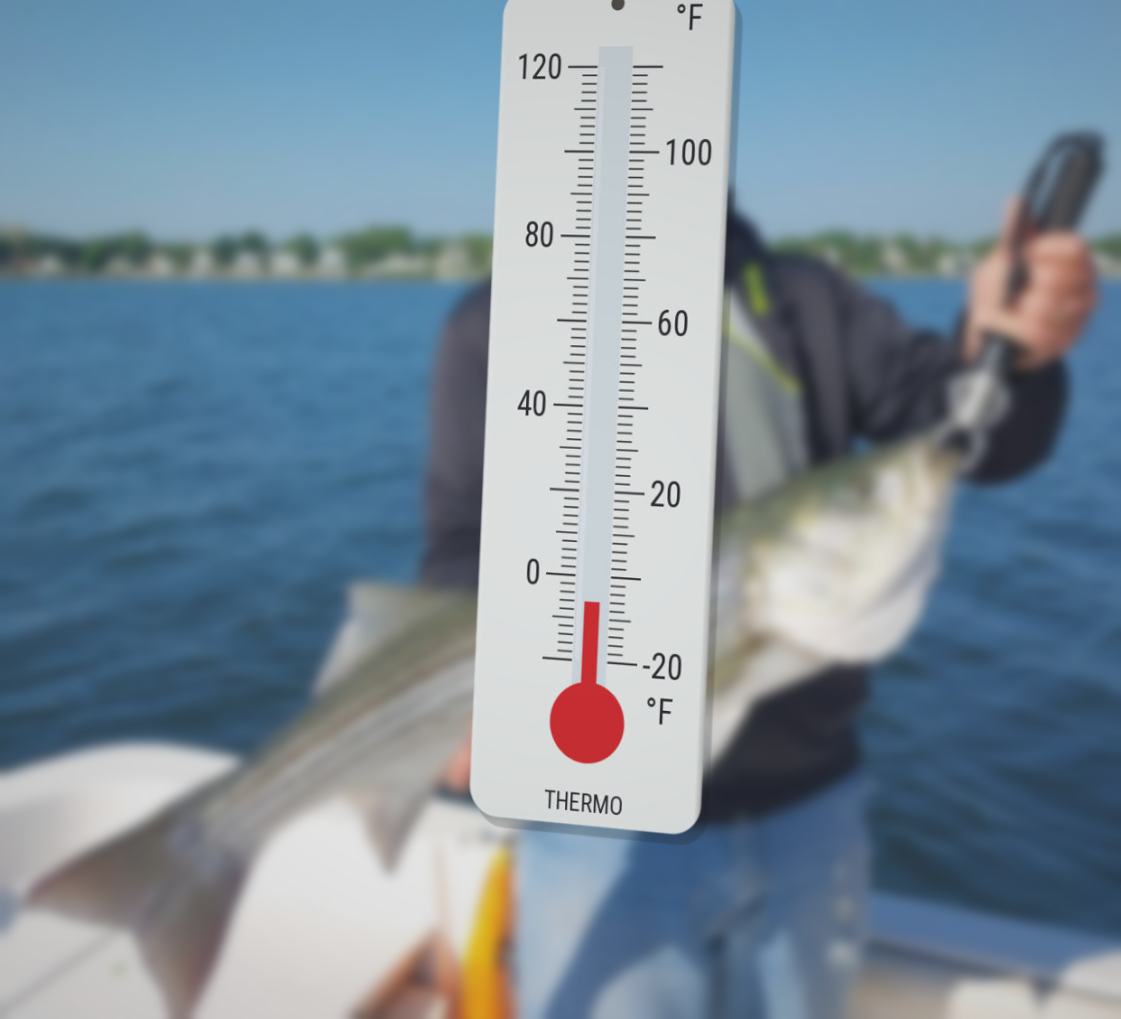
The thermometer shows -6 °F
